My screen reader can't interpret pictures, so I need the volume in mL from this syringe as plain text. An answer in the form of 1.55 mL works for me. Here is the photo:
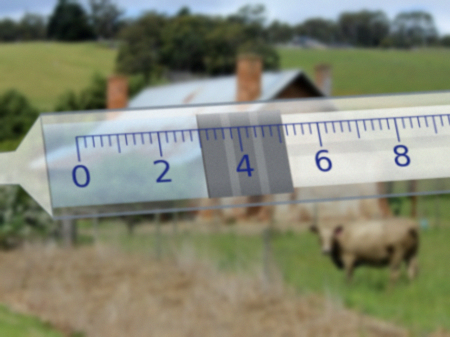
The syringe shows 3 mL
